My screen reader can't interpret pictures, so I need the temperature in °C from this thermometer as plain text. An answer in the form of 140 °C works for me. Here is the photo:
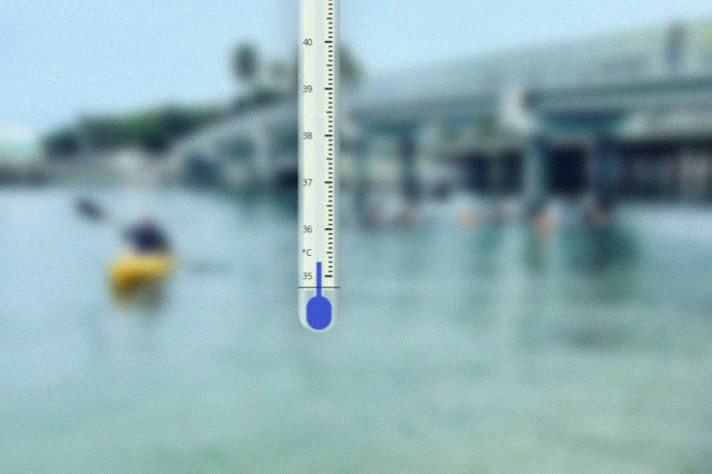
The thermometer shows 35.3 °C
